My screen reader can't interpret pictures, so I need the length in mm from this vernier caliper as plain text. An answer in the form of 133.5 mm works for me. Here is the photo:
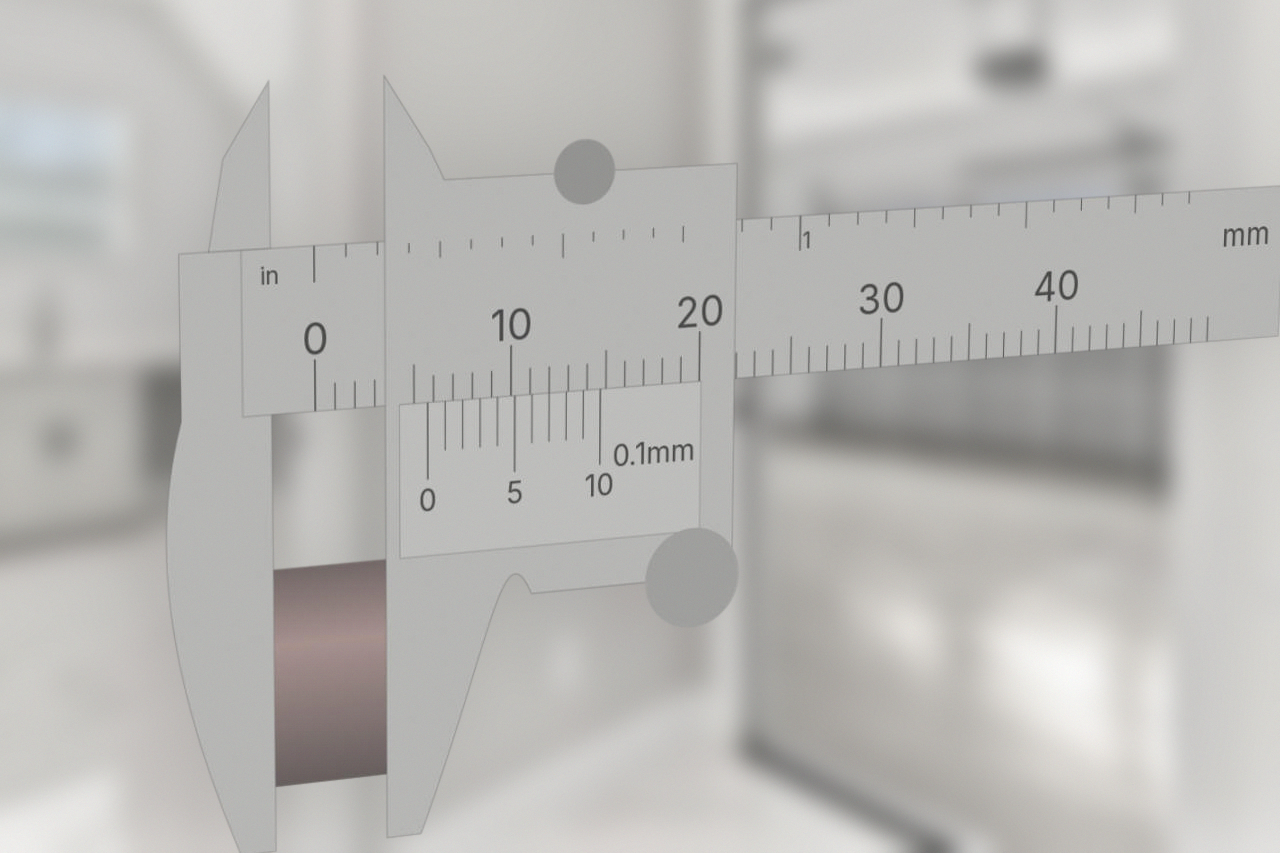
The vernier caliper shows 5.7 mm
